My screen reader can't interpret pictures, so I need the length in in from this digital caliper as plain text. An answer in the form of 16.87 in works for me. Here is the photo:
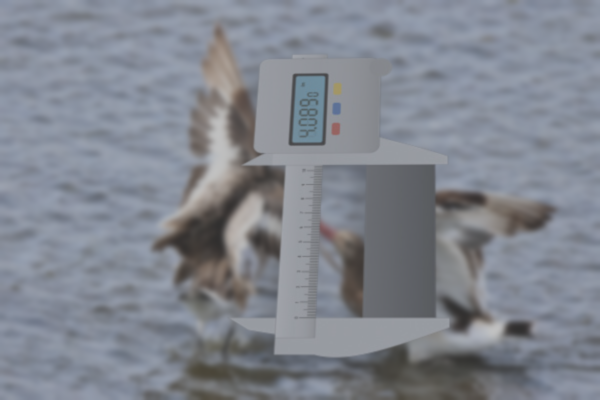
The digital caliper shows 4.0890 in
